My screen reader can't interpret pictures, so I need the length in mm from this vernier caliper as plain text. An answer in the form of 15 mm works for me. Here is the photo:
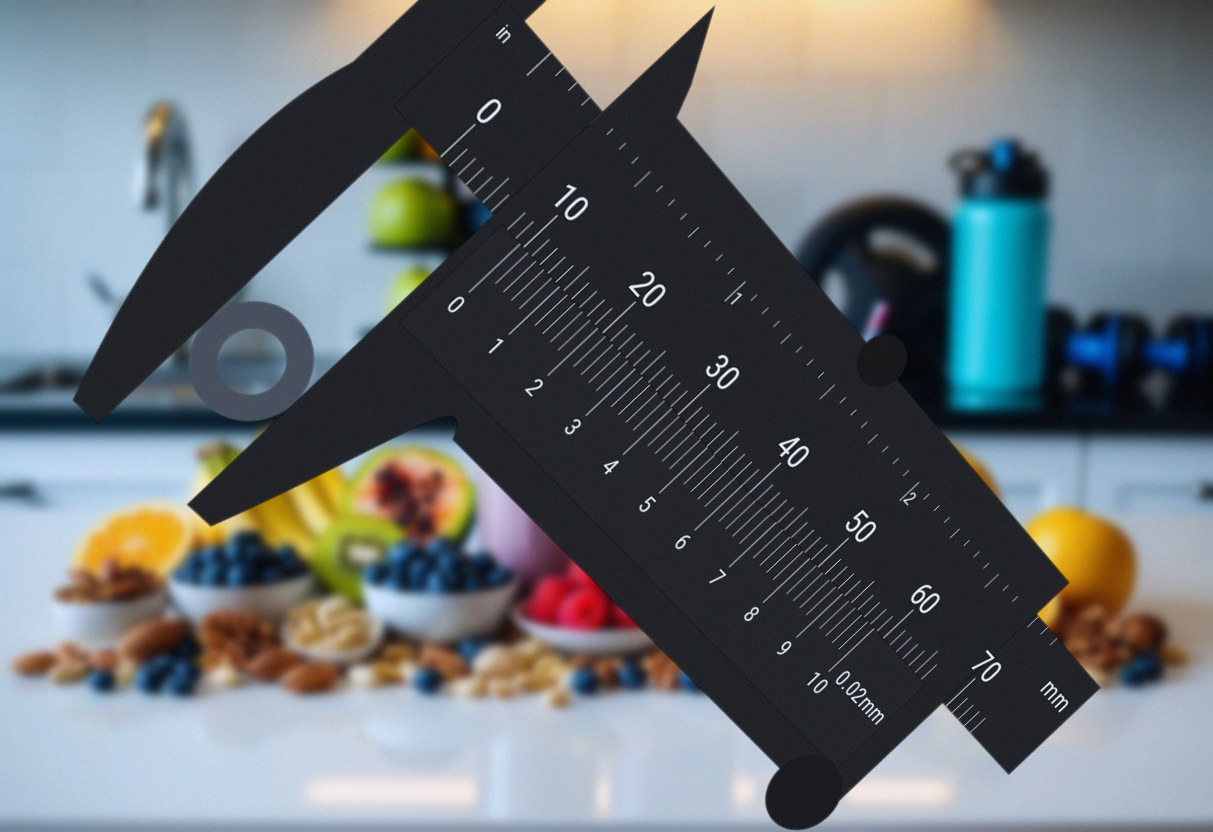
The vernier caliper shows 9.6 mm
